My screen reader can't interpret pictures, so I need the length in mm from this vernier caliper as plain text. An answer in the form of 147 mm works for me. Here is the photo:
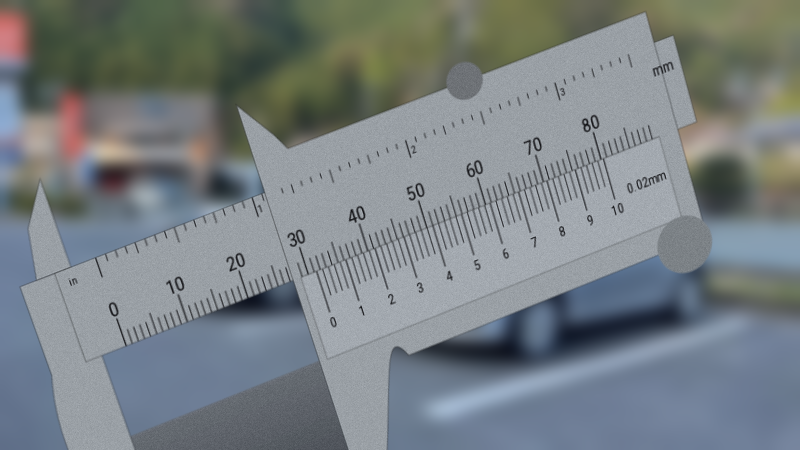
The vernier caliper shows 31.4 mm
